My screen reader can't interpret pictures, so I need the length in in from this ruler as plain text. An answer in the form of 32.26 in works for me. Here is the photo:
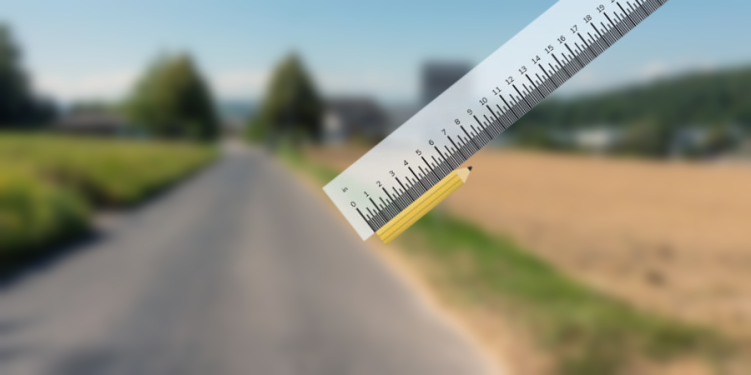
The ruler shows 7 in
